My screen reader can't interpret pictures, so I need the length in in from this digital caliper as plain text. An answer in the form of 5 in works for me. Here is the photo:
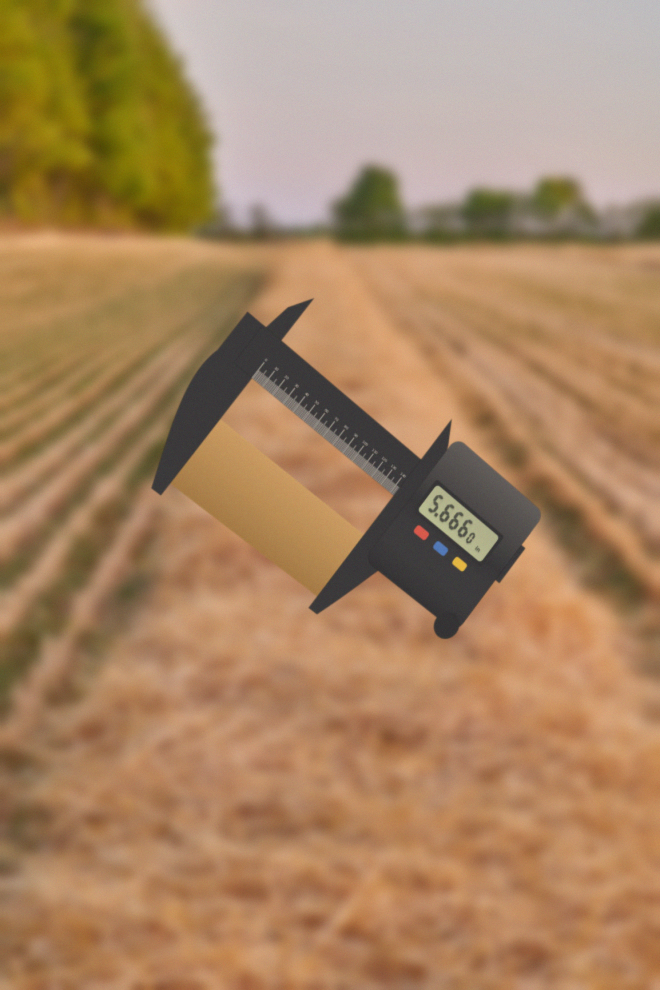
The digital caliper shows 5.6660 in
